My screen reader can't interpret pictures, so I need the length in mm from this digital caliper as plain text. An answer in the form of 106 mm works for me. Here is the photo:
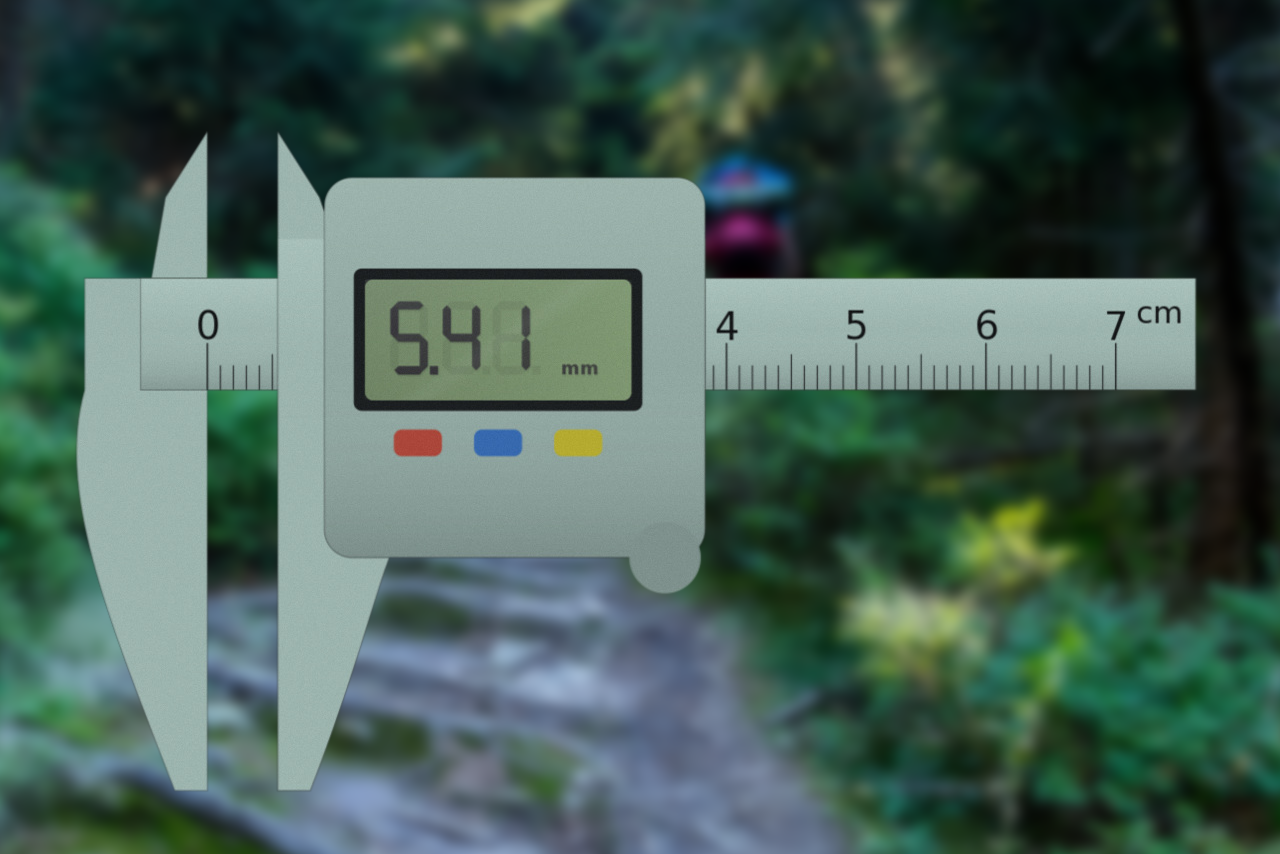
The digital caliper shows 5.41 mm
